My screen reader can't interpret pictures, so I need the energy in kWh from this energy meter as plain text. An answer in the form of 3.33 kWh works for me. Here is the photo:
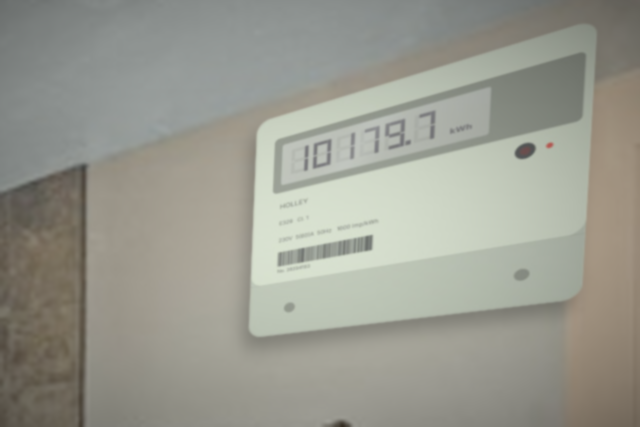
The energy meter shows 10179.7 kWh
